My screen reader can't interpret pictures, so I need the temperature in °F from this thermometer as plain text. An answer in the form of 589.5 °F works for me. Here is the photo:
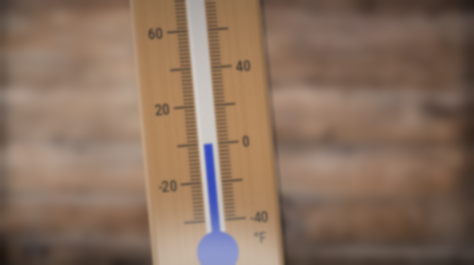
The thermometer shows 0 °F
